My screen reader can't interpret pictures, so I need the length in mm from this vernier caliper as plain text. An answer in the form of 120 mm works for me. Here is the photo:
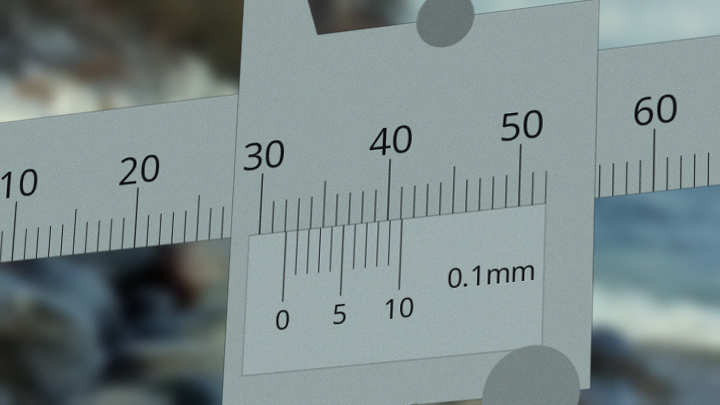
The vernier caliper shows 32.1 mm
